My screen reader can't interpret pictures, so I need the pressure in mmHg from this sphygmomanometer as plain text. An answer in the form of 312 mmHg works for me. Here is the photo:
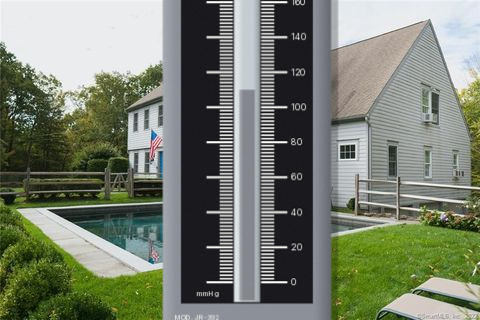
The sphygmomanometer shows 110 mmHg
